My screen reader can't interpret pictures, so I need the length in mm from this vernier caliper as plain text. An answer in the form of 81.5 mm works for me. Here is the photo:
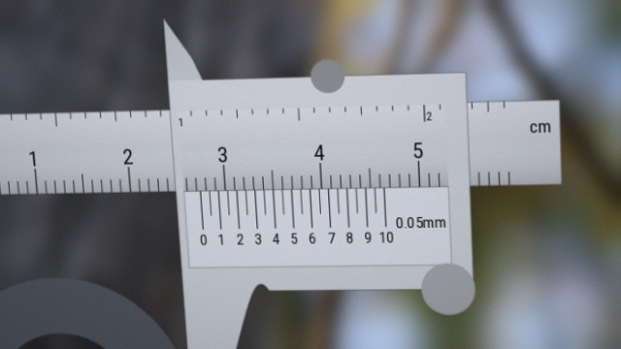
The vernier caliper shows 27.4 mm
